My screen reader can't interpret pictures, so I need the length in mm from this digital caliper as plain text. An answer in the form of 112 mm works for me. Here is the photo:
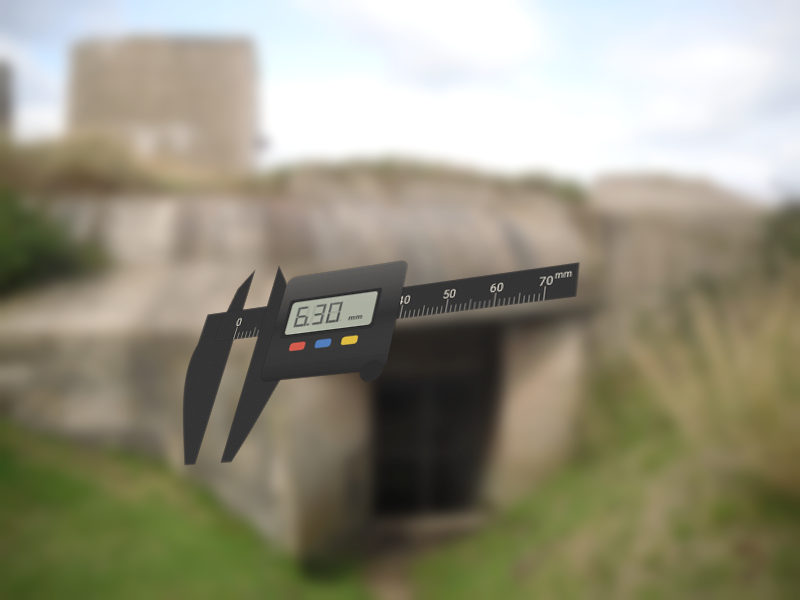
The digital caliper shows 6.30 mm
